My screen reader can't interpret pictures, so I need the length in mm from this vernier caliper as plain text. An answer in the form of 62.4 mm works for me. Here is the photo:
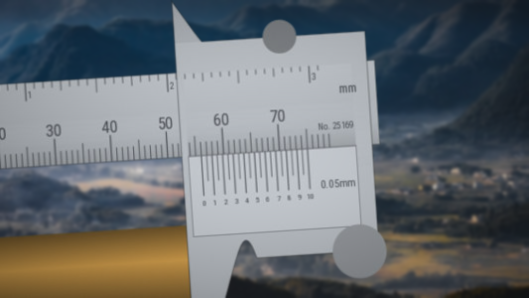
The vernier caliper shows 56.0 mm
